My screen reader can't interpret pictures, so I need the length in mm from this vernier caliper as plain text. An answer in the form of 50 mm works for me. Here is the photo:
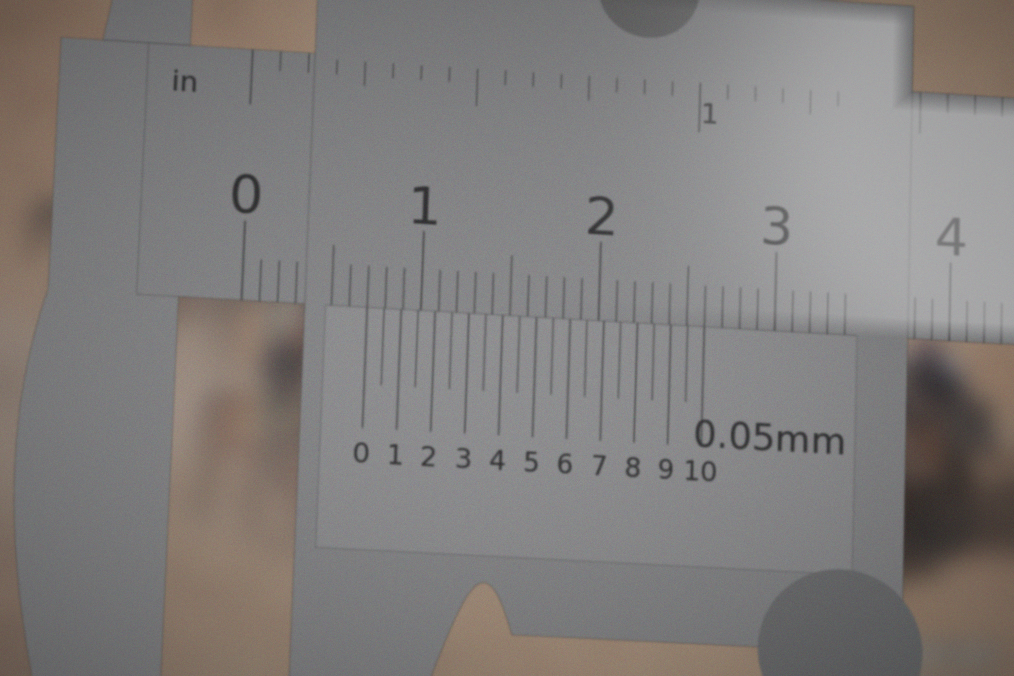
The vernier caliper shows 7.0 mm
